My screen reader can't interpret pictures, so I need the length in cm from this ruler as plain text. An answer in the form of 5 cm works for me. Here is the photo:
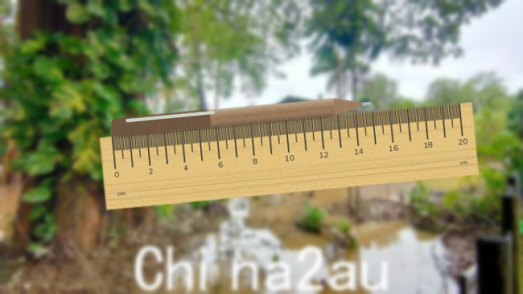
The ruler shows 15 cm
